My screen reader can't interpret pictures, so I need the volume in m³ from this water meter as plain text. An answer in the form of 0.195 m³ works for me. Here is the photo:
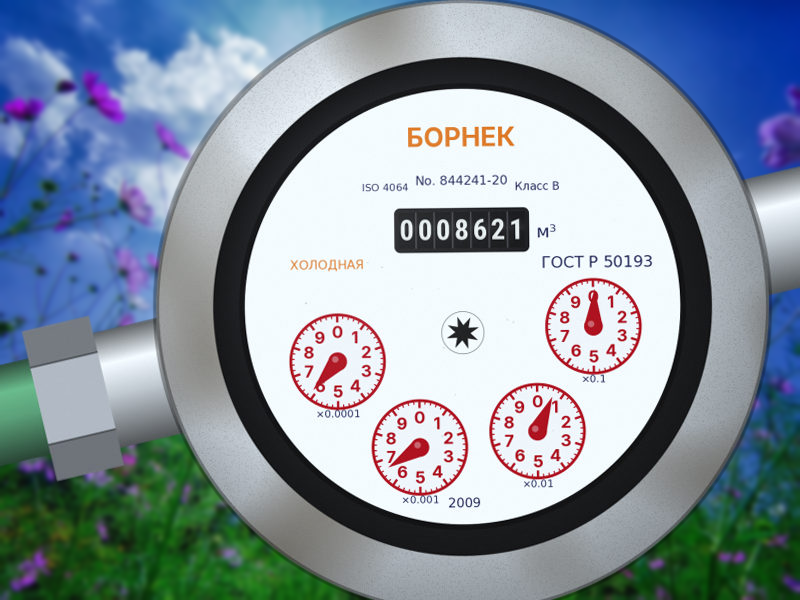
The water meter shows 8621.0066 m³
